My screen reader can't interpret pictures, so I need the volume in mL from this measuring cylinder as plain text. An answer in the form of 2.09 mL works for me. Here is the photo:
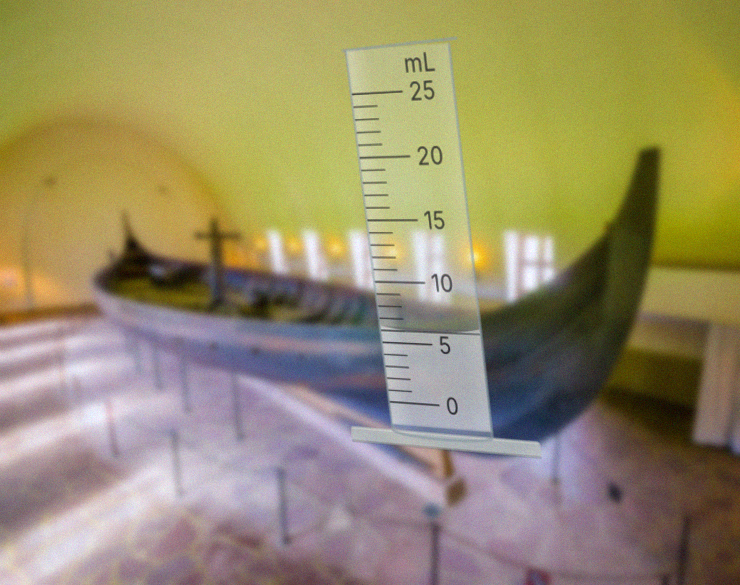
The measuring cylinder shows 6 mL
